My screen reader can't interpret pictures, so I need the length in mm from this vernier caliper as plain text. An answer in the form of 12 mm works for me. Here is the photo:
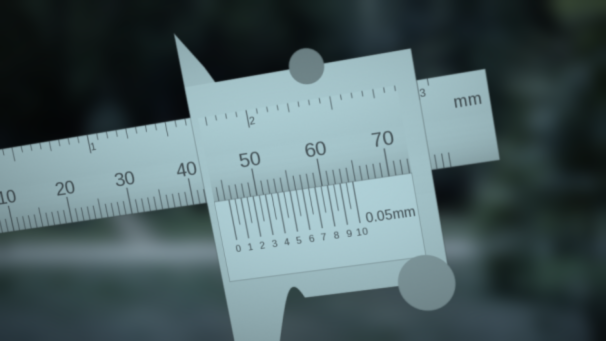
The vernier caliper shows 45.6 mm
